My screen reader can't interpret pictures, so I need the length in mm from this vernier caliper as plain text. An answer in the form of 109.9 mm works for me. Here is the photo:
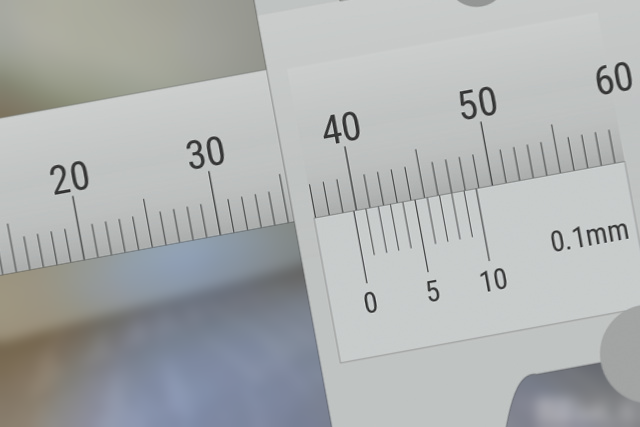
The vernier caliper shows 39.8 mm
